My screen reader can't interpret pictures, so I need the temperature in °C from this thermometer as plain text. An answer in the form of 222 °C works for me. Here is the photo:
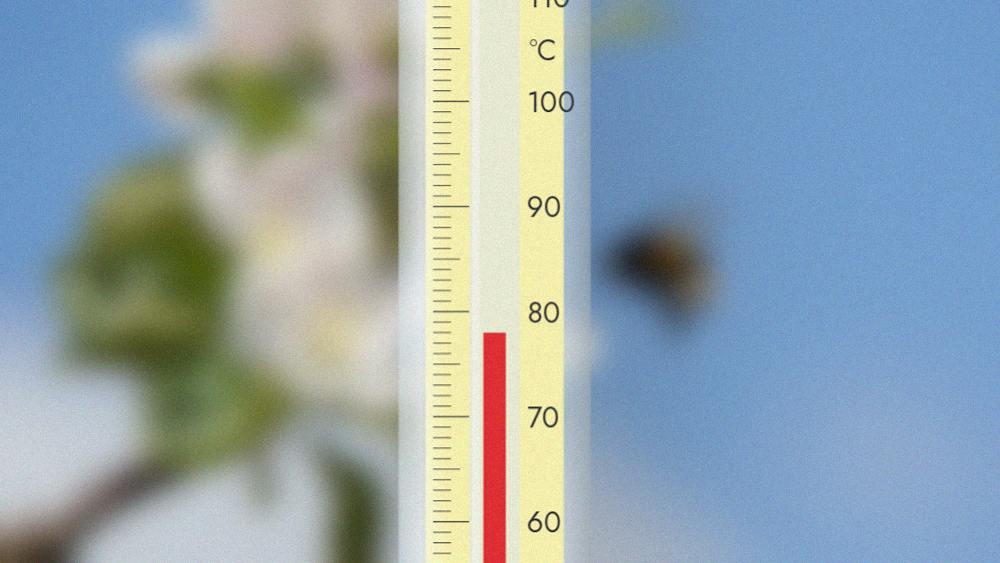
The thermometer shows 78 °C
